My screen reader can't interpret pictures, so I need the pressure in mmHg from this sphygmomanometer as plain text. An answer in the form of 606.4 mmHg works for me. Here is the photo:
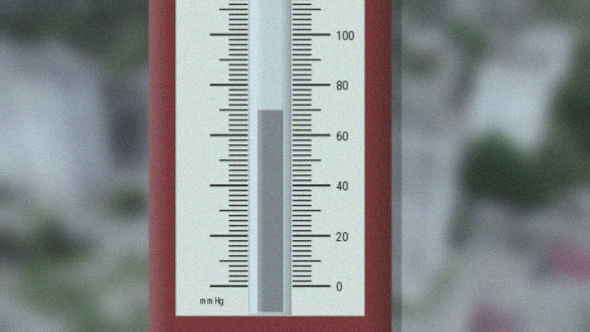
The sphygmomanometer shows 70 mmHg
